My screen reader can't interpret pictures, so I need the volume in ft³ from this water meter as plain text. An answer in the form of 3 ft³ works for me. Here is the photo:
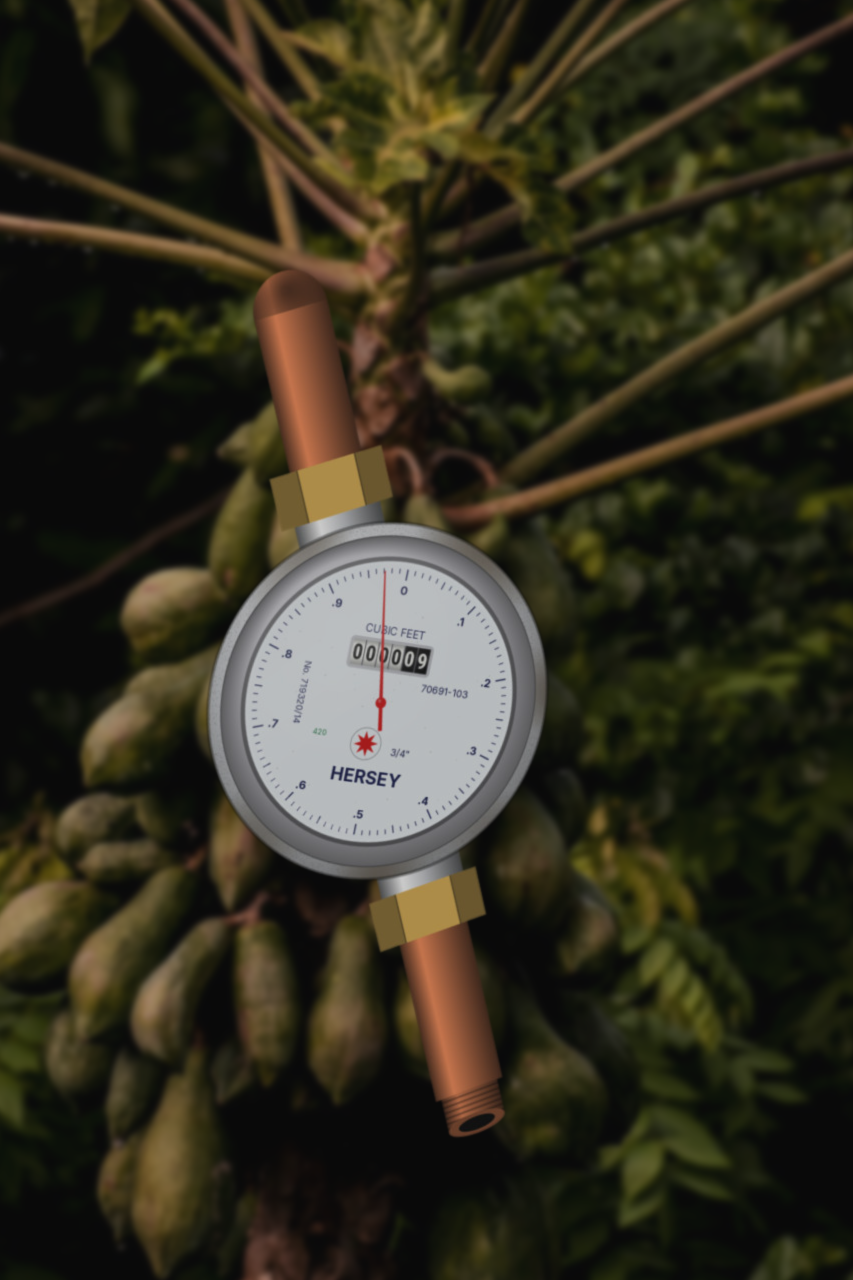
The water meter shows 8.97 ft³
